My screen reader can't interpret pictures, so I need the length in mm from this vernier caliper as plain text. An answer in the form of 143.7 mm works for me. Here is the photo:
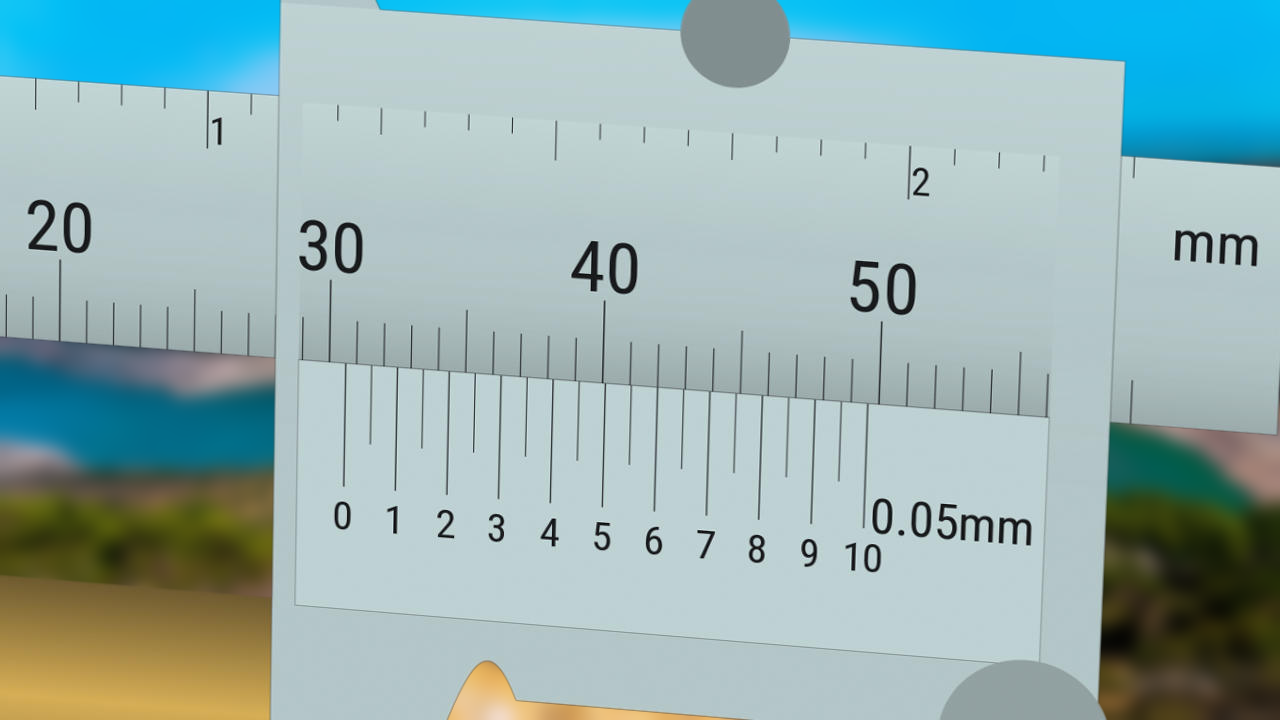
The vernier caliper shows 30.60 mm
